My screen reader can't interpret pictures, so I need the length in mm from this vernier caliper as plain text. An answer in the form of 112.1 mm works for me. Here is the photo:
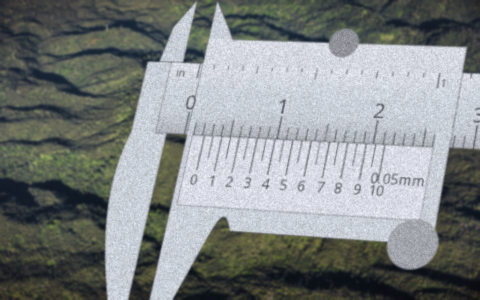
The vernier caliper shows 2.2 mm
